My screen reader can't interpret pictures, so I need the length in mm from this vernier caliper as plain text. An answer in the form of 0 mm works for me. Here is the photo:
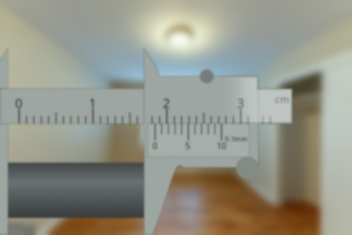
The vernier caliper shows 18.4 mm
